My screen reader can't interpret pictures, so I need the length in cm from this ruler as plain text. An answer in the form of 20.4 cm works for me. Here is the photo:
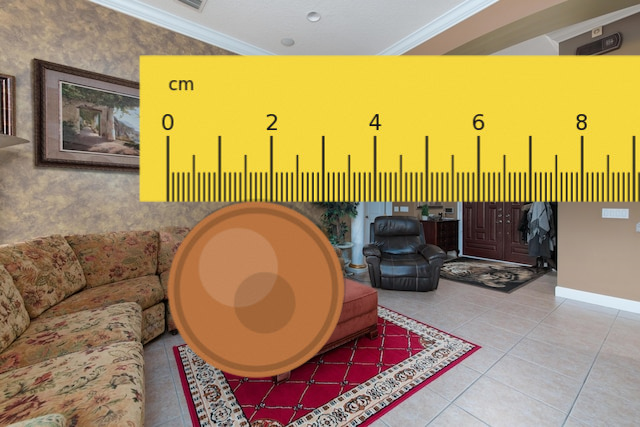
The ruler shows 3.4 cm
